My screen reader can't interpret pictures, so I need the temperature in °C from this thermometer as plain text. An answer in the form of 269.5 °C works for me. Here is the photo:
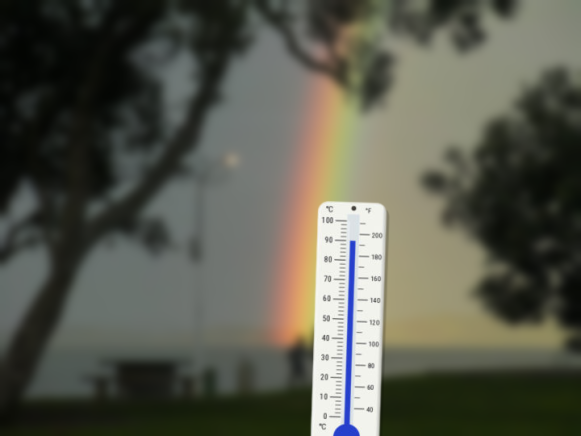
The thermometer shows 90 °C
